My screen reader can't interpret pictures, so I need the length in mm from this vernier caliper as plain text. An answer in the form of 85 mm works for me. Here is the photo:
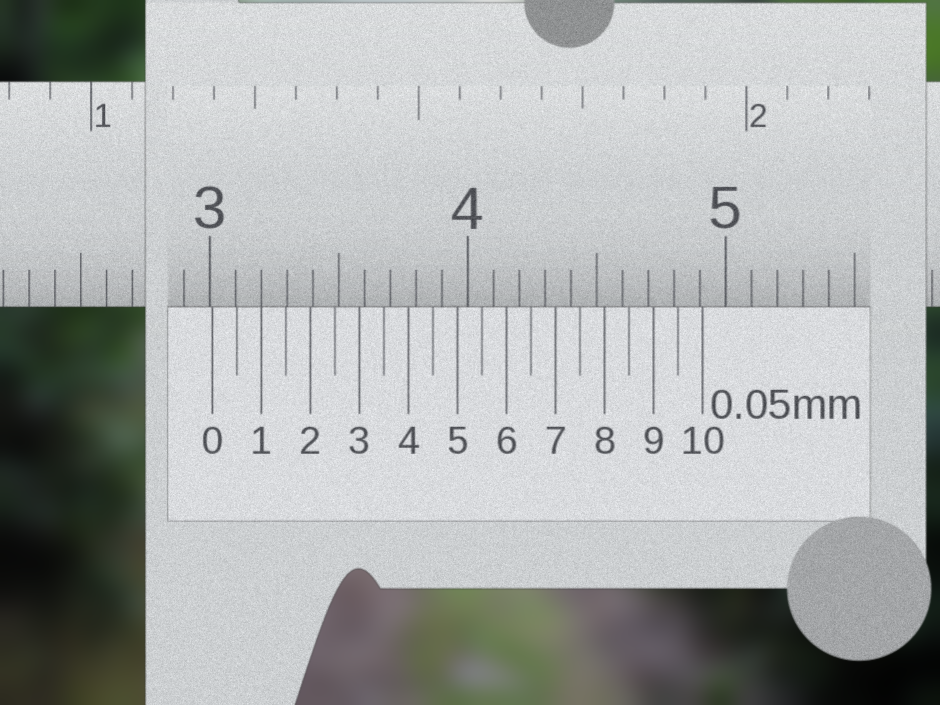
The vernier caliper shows 30.10 mm
